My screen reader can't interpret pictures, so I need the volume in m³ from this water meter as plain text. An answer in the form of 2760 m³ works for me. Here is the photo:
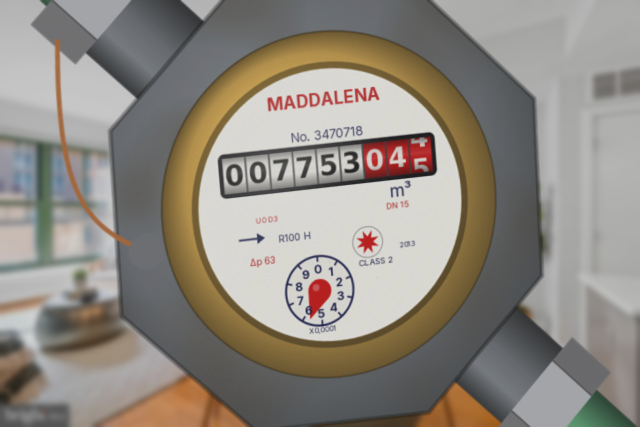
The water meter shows 7753.0445 m³
